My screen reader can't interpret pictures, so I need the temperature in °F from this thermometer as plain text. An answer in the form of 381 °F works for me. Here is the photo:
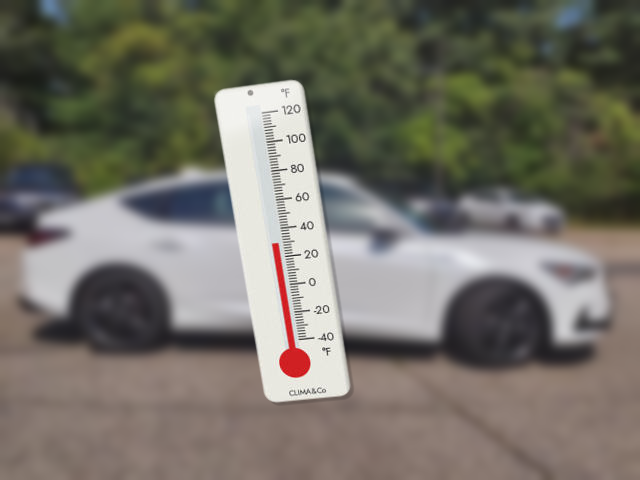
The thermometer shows 30 °F
